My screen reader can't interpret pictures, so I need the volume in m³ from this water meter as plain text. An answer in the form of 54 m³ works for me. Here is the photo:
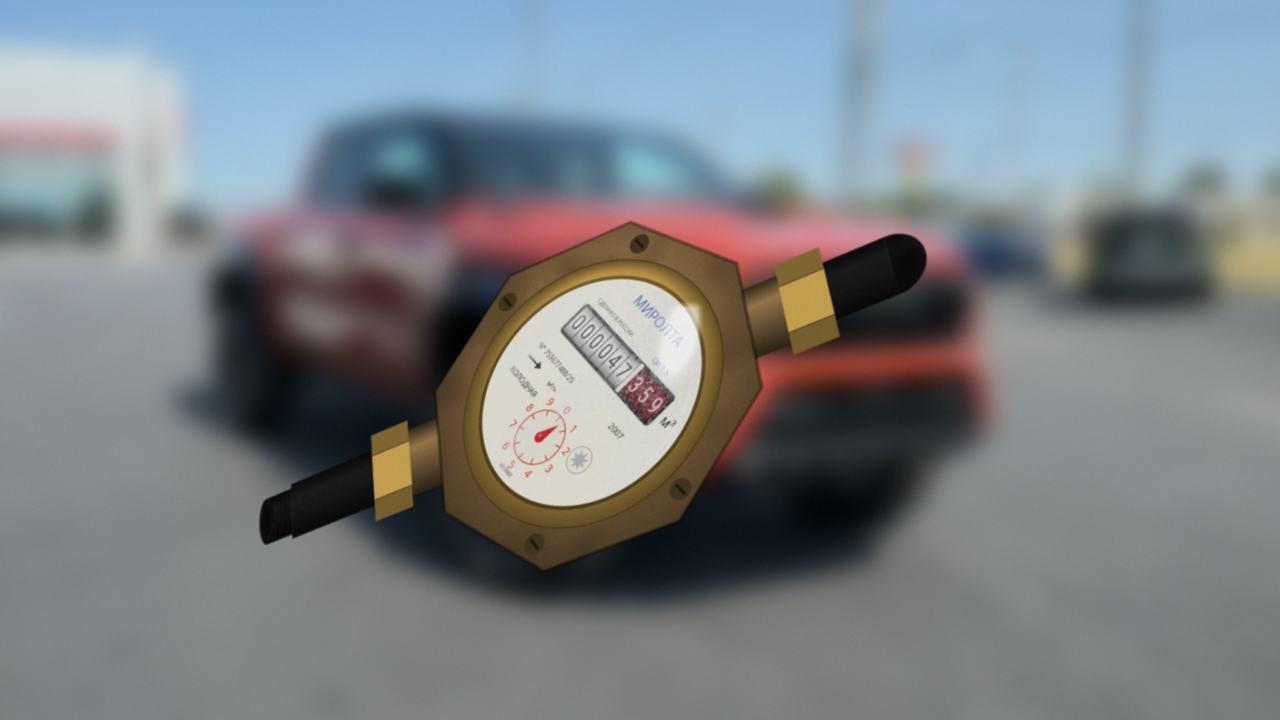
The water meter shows 47.3590 m³
